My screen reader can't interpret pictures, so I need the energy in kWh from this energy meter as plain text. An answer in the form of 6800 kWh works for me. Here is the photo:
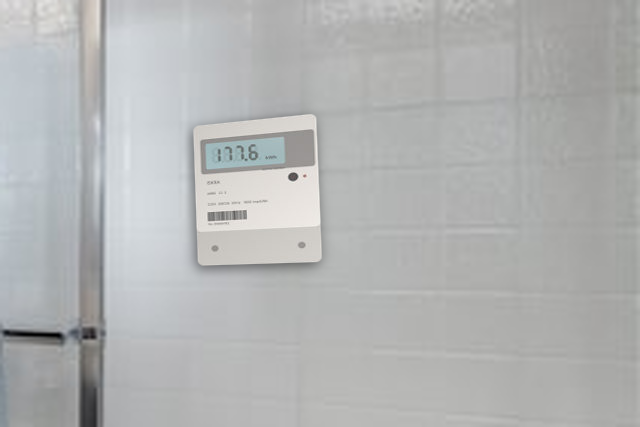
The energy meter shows 177.6 kWh
